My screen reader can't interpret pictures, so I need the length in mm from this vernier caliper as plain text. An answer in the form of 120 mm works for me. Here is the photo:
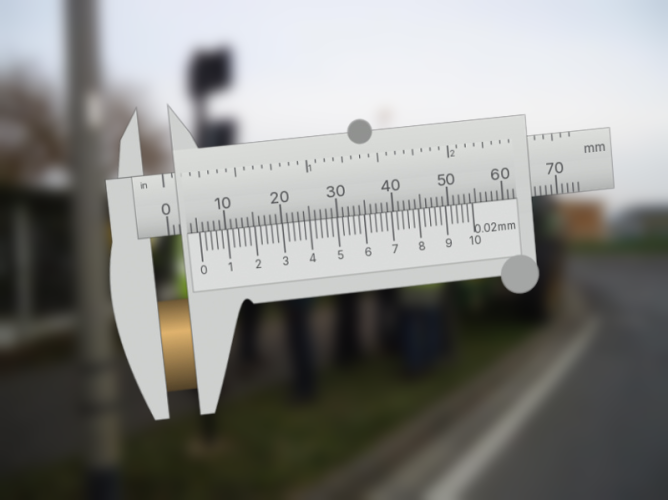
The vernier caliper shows 5.4 mm
